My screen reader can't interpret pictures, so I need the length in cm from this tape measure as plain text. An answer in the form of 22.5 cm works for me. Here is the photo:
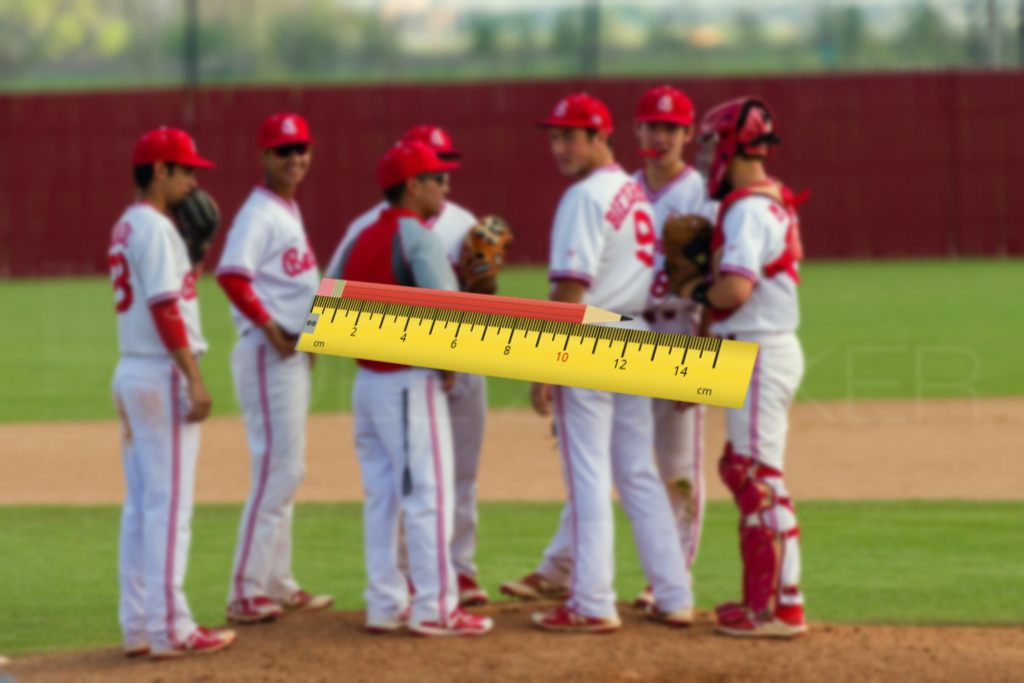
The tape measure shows 12 cm
